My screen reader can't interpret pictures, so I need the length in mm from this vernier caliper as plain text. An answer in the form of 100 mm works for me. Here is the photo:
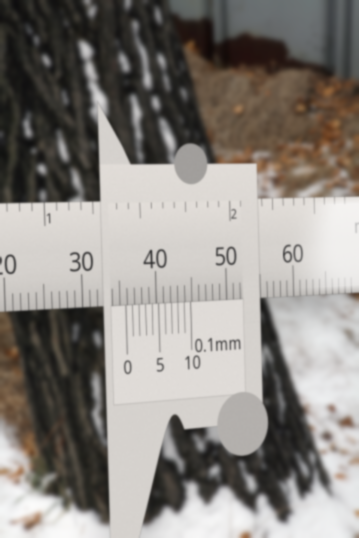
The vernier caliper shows 35.8 mm
